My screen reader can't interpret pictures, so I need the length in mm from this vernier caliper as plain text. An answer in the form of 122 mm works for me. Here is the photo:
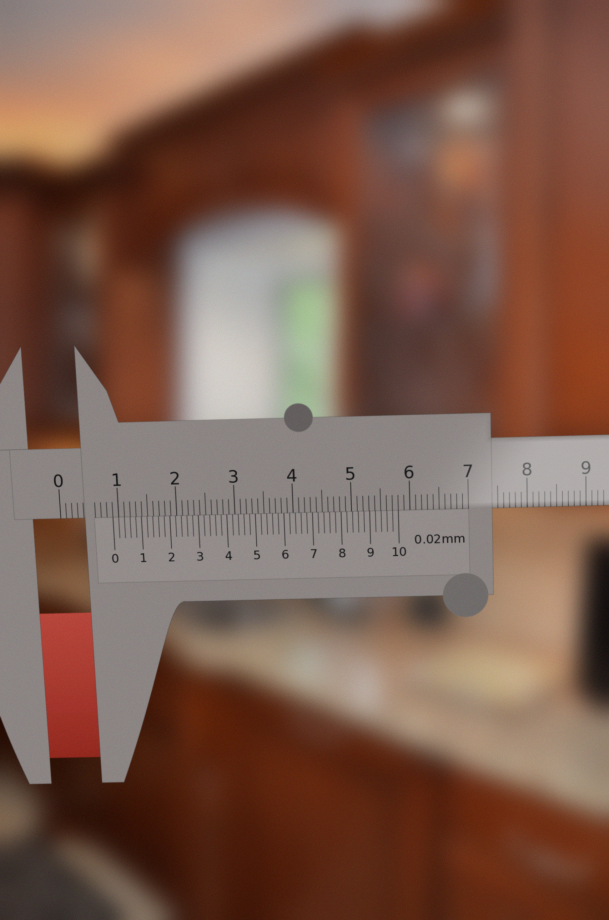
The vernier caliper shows 9.0 mm
